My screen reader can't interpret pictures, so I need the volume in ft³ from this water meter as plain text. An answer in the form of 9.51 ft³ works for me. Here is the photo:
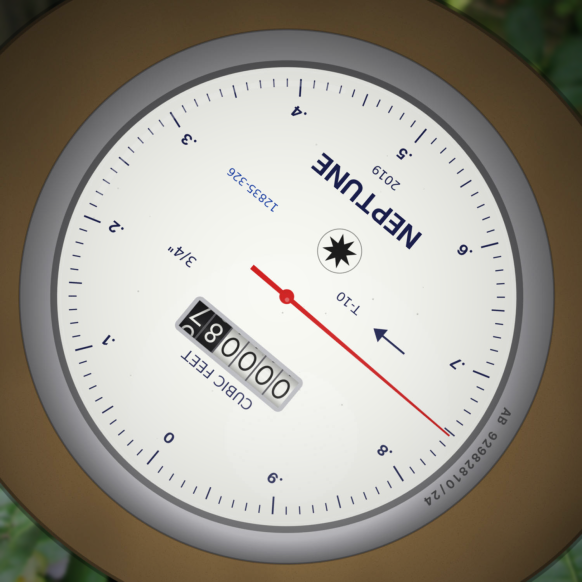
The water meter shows 86.75 ft³
